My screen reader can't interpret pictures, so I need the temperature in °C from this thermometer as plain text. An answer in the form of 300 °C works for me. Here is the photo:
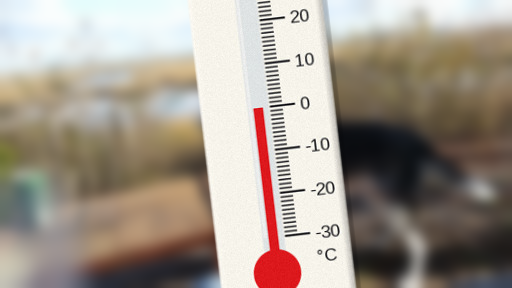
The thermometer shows 0 °C
